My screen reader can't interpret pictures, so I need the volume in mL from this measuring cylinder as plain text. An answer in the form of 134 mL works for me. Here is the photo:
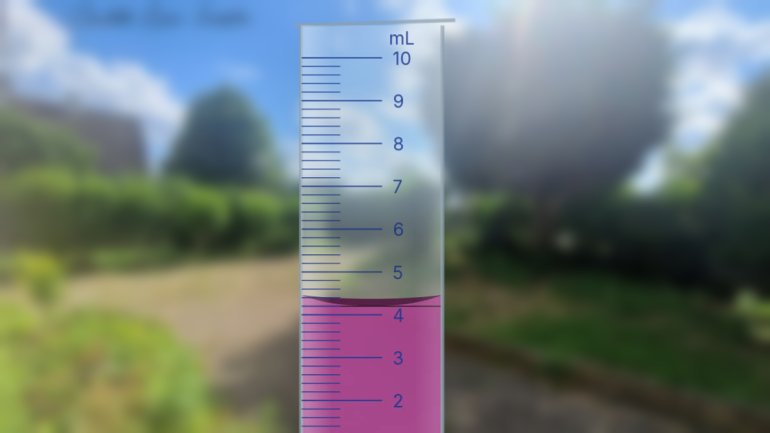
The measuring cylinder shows 4.2 mL
